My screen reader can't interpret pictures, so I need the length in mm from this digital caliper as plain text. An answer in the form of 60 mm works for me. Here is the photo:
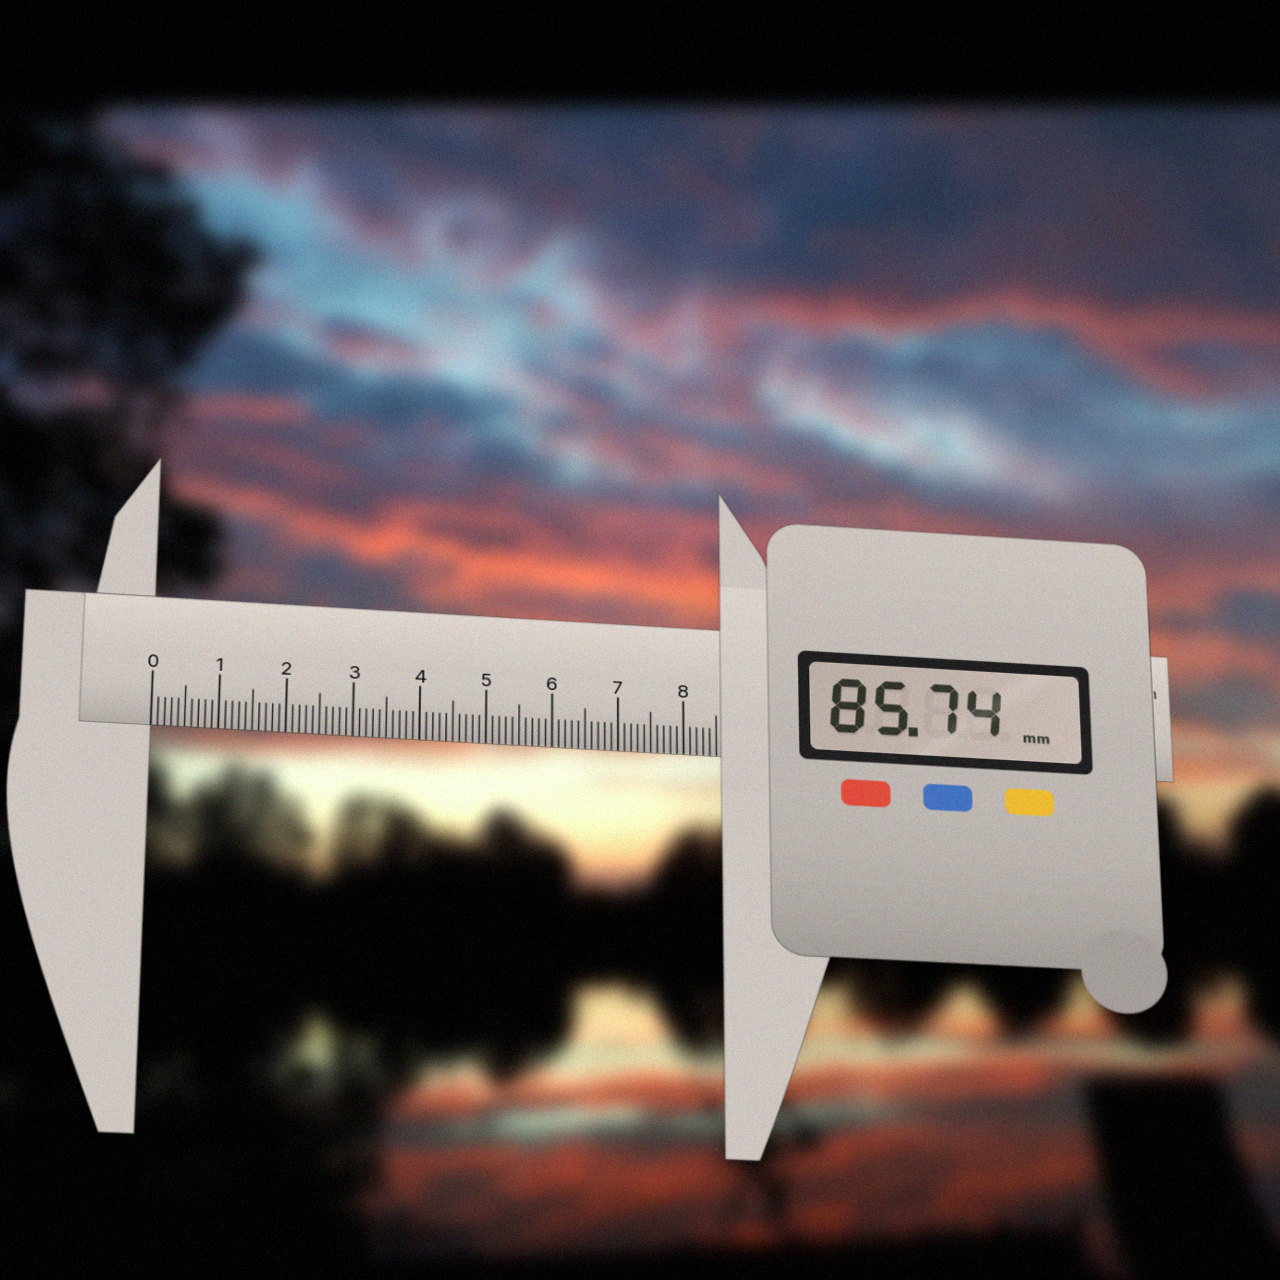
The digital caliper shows 85.74 mm
